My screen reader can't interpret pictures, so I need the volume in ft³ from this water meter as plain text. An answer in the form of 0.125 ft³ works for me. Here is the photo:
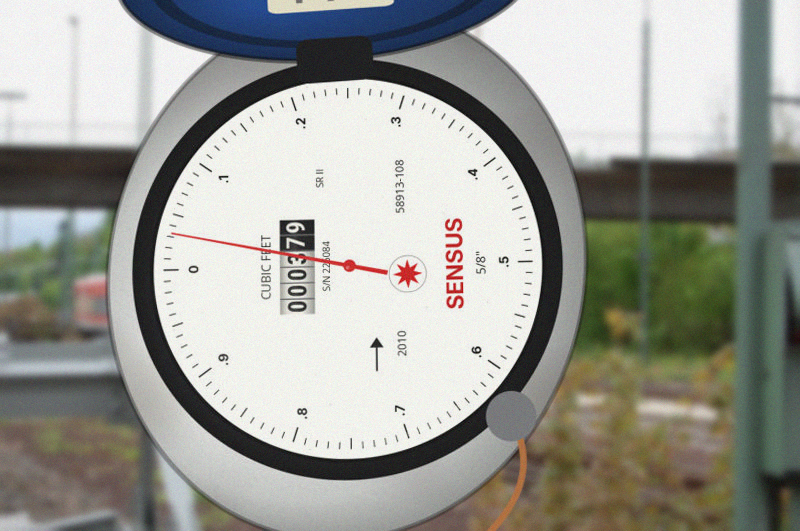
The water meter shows 379.03 ft³
